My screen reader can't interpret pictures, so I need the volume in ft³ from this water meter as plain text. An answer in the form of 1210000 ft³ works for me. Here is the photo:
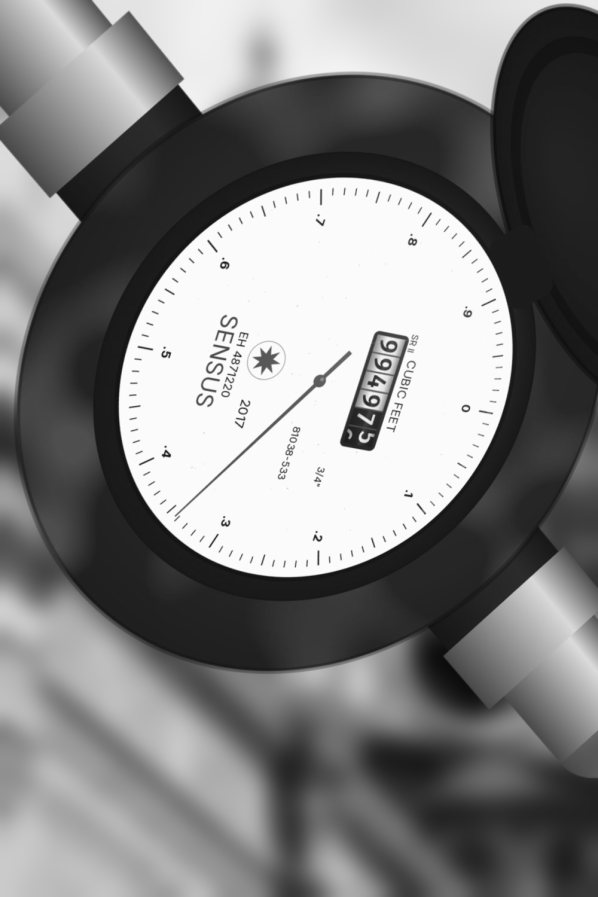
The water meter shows 994975.34 ft³
